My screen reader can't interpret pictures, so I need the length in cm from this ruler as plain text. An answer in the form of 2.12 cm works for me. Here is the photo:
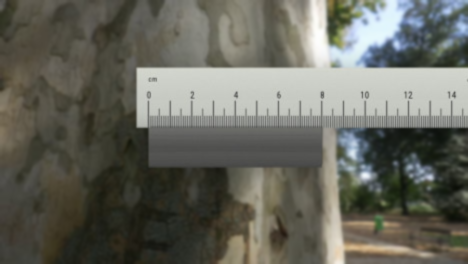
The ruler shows 8 cm
